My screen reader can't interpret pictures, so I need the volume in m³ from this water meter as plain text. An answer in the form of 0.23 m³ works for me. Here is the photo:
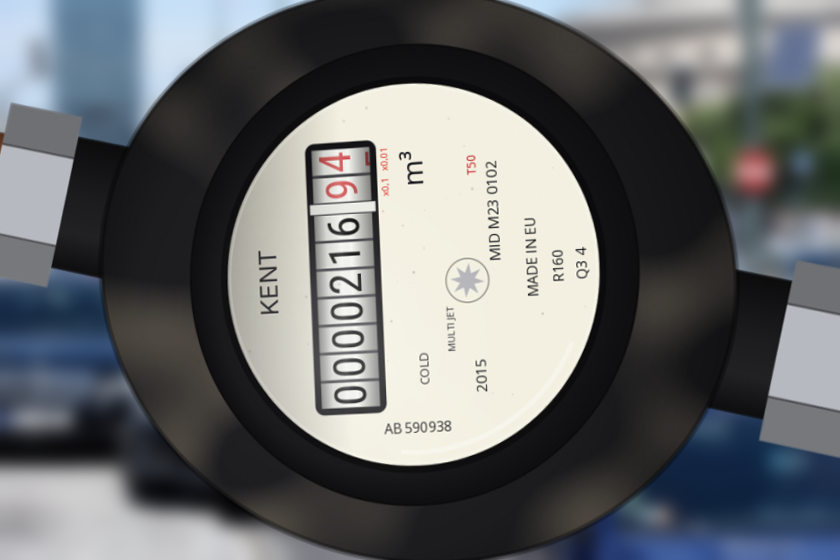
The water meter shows 216.94 m³
